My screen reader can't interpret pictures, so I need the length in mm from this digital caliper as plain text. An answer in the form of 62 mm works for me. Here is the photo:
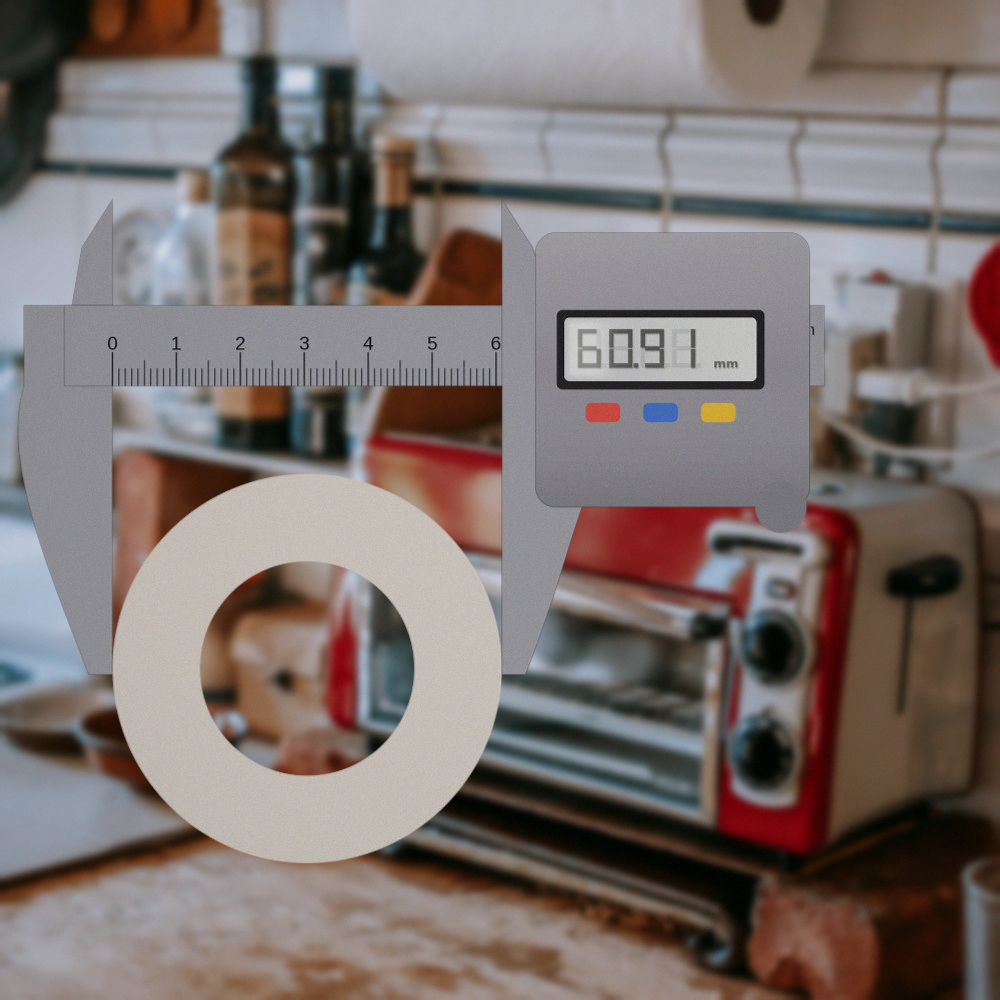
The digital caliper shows 60.91 mm
